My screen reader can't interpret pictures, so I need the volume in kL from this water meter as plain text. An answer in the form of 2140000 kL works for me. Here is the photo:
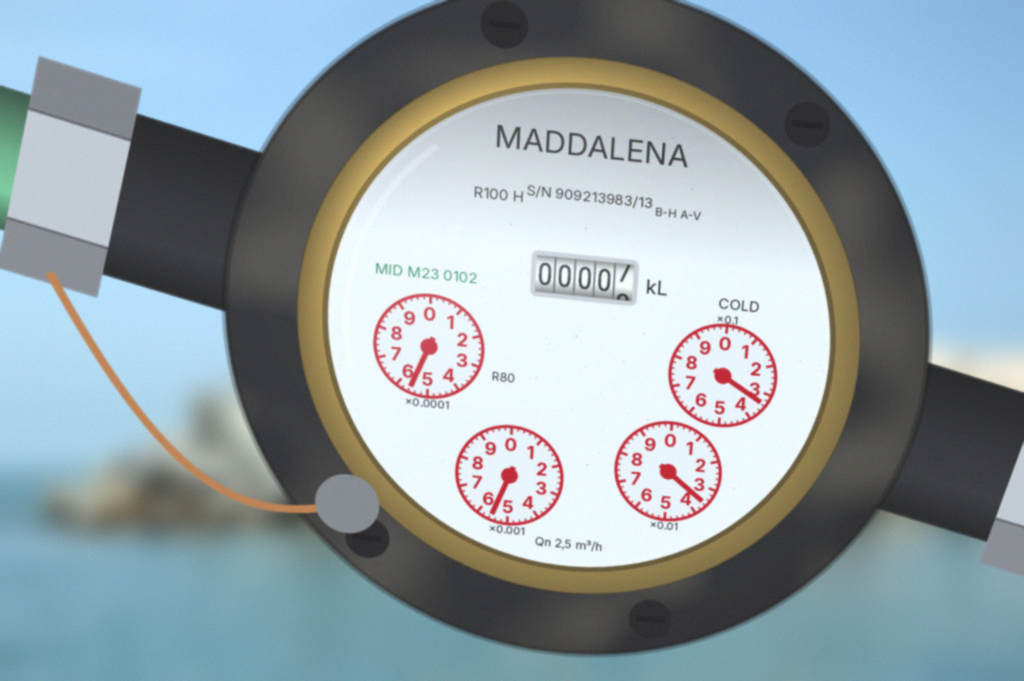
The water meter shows 7.3355 kL
